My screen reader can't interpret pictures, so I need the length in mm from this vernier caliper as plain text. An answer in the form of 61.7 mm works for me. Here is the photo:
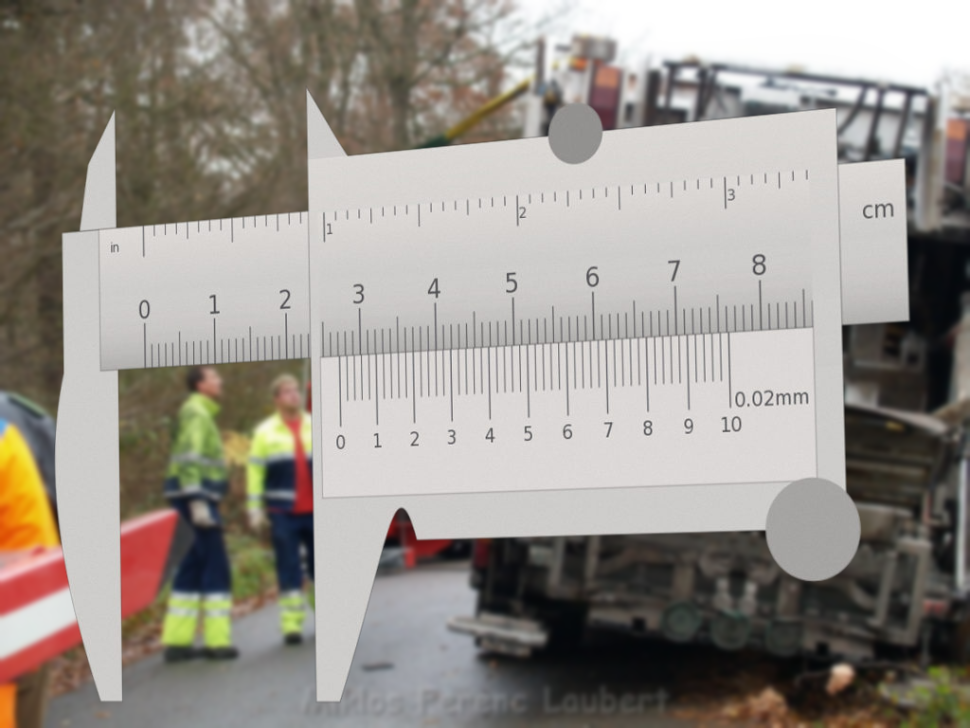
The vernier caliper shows 27.2 mm
